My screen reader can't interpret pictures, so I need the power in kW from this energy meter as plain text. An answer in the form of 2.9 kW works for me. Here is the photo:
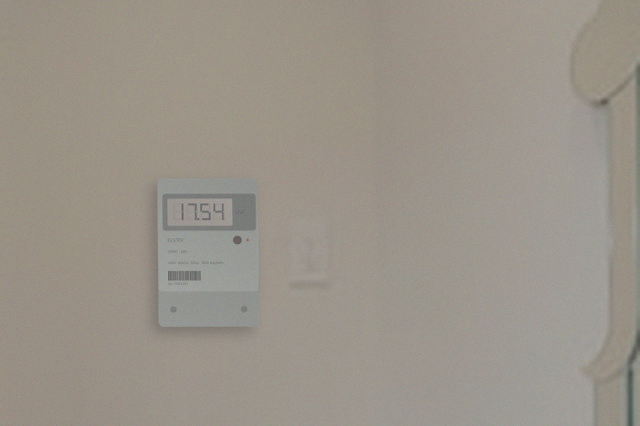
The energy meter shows 17.54 kW
